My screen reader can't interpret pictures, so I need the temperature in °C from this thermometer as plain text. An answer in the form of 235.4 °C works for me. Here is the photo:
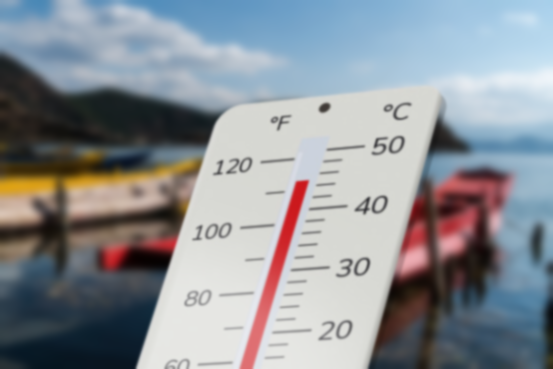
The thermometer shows 45 °C
